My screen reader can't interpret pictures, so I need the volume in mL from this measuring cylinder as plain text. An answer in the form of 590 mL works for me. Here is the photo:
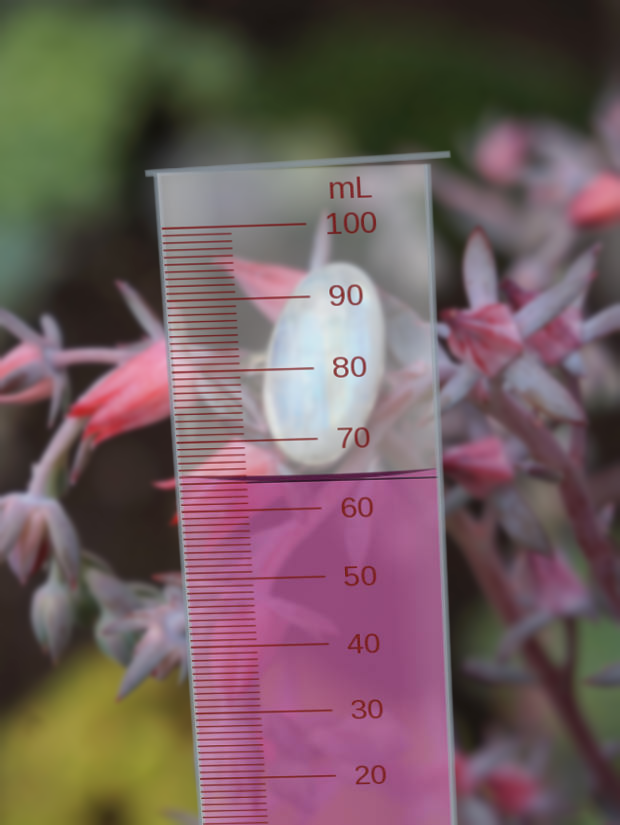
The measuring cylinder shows 64 mL
